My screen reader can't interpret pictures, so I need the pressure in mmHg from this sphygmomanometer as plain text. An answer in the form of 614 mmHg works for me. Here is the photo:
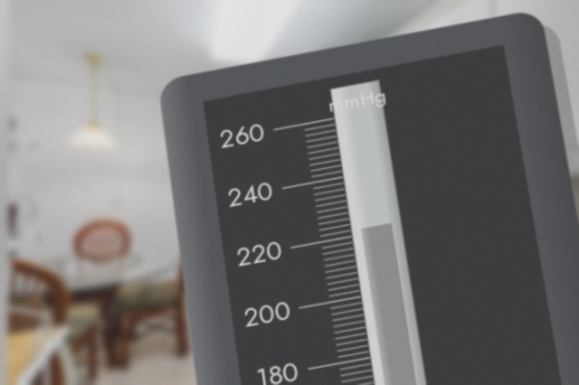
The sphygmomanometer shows 222 mmHg
